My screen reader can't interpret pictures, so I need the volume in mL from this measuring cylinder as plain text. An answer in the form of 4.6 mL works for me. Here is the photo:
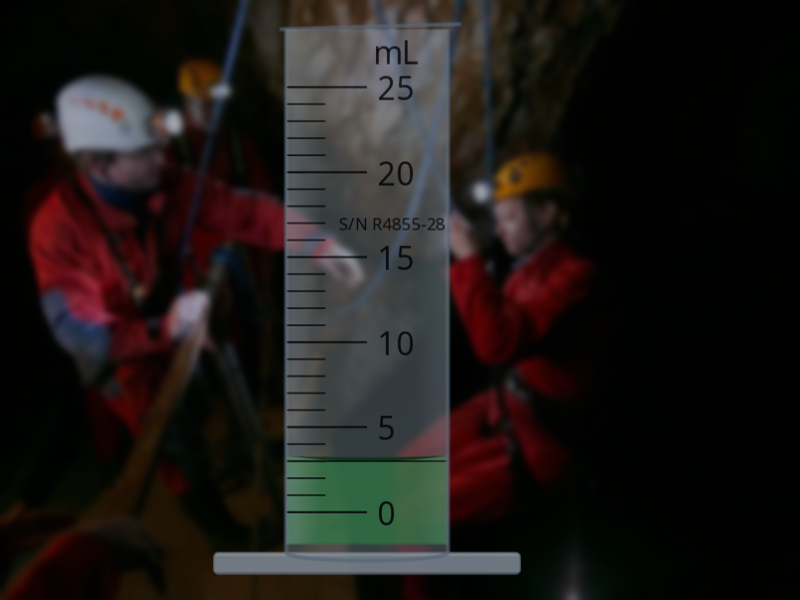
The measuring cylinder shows 3 mL
